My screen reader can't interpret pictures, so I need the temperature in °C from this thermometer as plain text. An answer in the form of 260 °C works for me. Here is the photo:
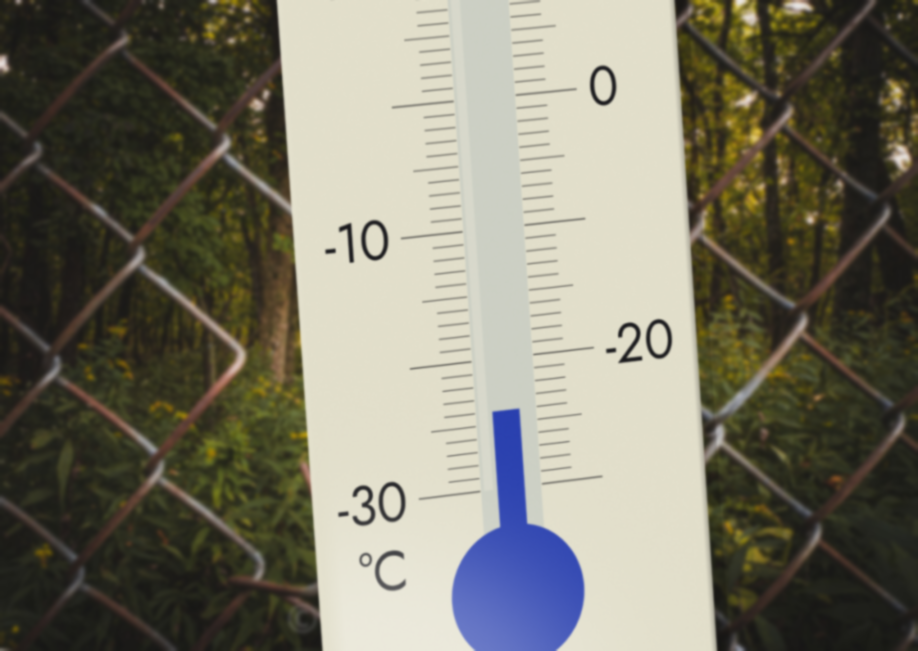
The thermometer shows -24 °C
